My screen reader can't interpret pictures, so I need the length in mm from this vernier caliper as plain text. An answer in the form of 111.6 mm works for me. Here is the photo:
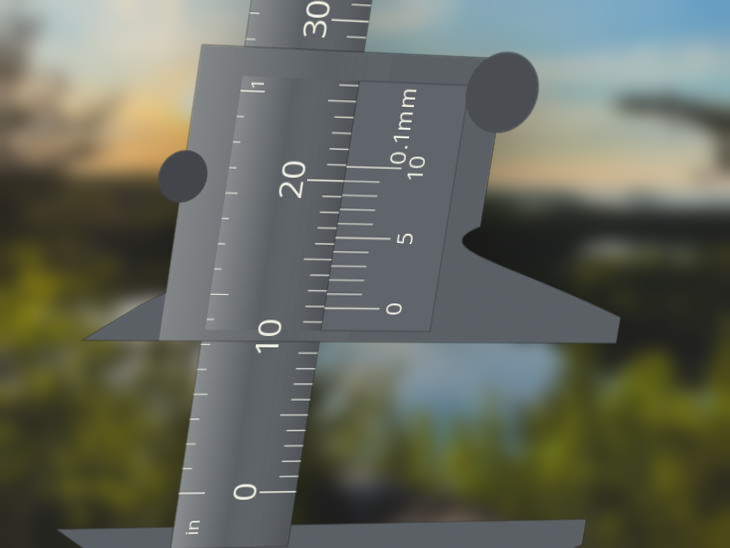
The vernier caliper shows 11.9 mm
